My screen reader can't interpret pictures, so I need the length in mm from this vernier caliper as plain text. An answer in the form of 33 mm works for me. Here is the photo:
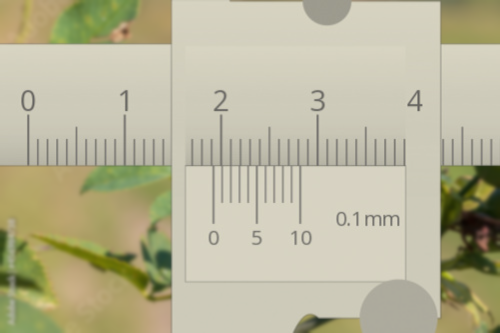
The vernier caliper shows 19.2 mm
